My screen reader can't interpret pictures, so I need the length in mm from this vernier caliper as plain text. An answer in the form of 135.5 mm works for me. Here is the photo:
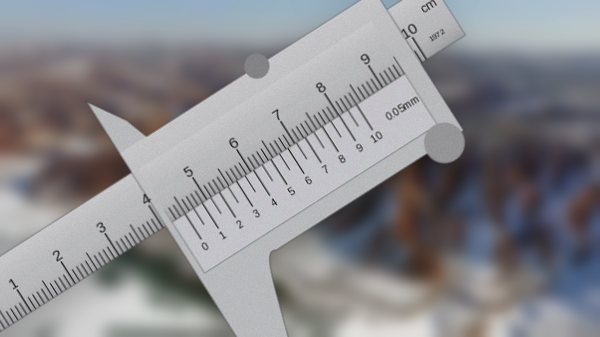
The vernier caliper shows 45.0 mm
